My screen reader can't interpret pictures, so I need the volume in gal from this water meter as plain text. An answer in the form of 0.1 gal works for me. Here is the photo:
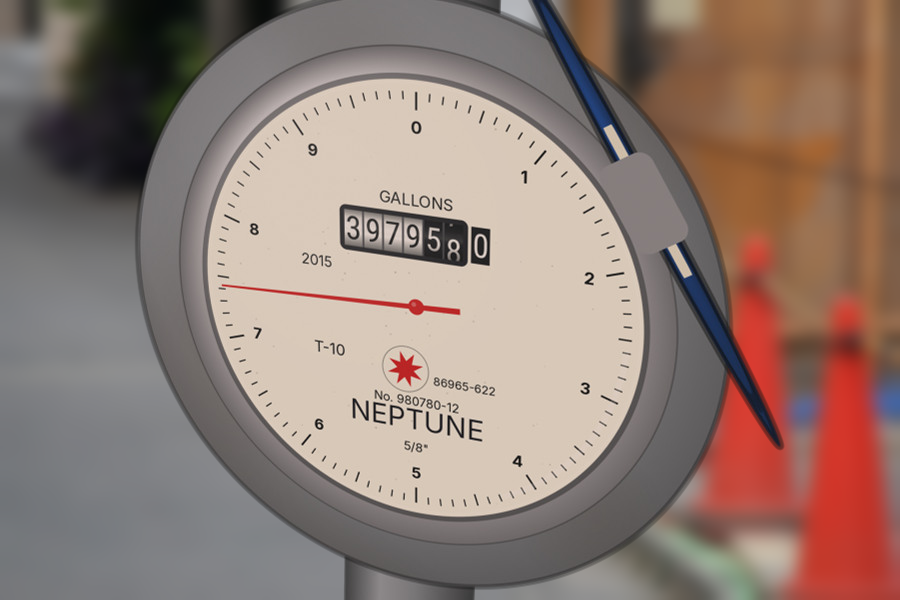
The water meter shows 3979577.4 gal
